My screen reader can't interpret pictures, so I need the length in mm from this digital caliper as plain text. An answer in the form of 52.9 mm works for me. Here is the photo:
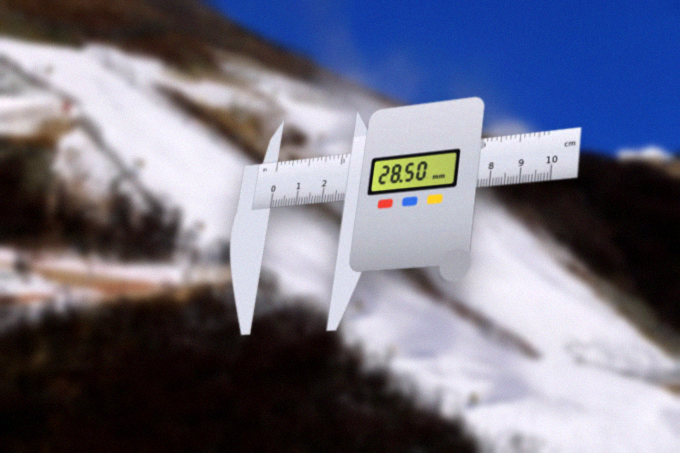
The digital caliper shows 28.50 mm
